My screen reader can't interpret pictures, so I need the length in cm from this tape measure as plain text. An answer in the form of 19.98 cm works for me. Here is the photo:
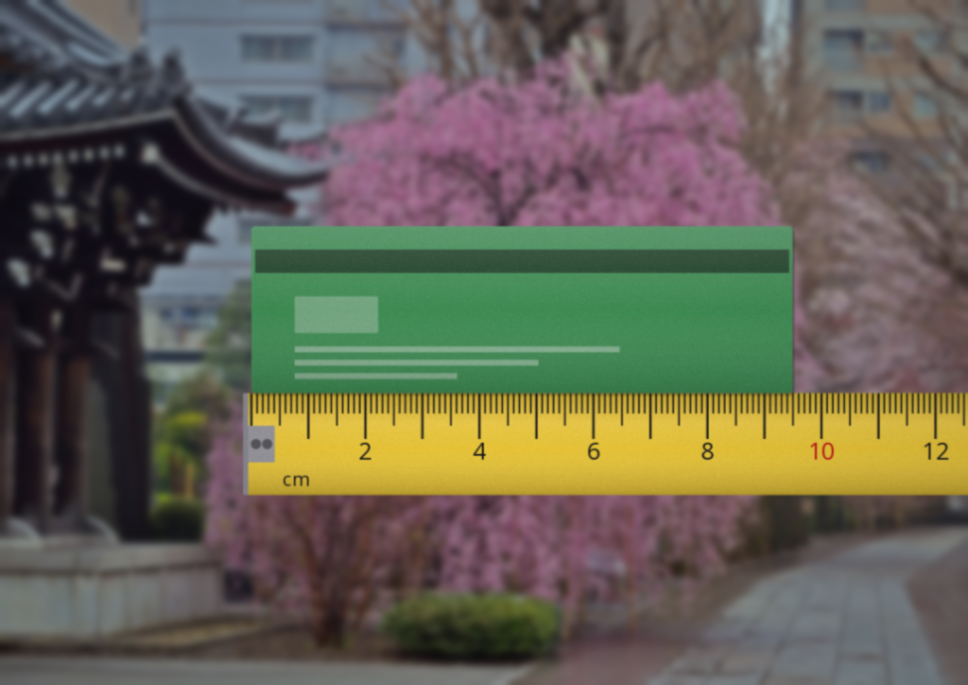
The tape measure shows 9.5 cm
